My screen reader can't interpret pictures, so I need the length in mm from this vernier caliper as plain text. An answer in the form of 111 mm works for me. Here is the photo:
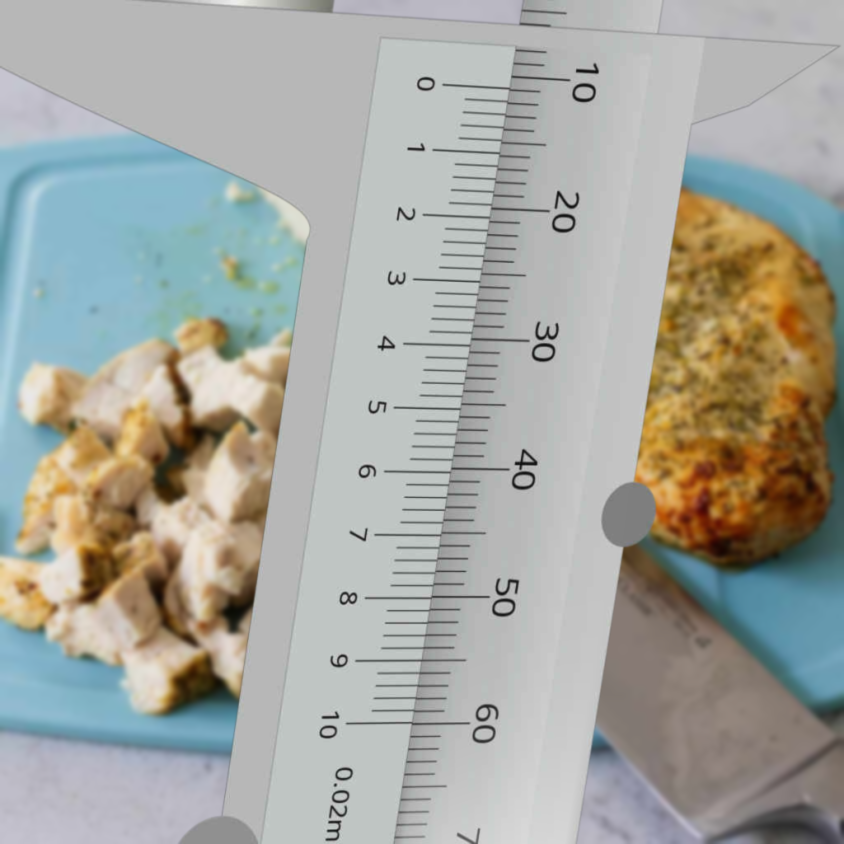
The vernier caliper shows 10.9 mm
